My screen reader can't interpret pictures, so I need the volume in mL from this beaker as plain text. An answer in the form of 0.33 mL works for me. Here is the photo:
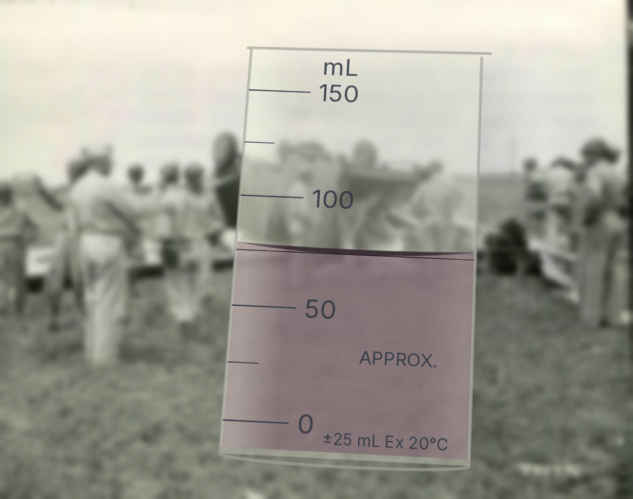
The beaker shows 75 mL
